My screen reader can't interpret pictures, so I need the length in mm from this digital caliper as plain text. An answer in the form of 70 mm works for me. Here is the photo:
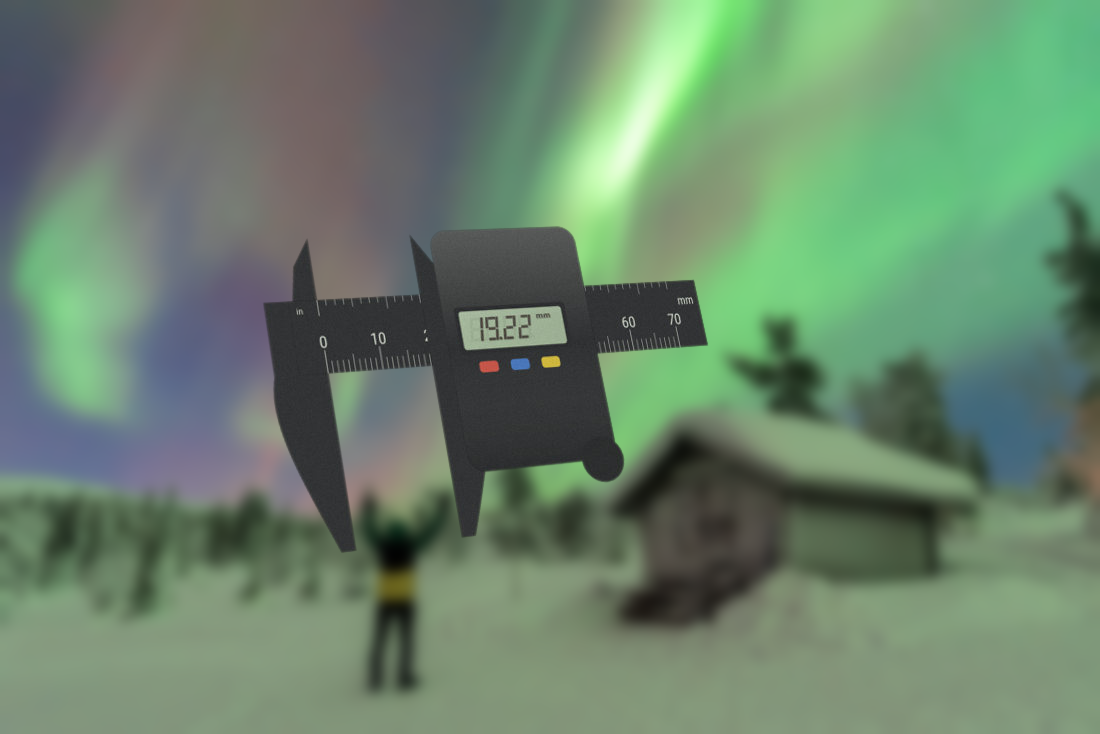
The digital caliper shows 19.22 mm
